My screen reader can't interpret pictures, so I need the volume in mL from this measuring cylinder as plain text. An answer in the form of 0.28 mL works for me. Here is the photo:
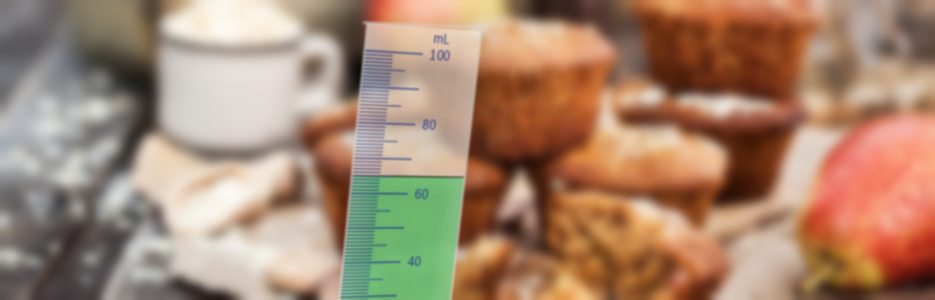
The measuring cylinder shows 65 mL
